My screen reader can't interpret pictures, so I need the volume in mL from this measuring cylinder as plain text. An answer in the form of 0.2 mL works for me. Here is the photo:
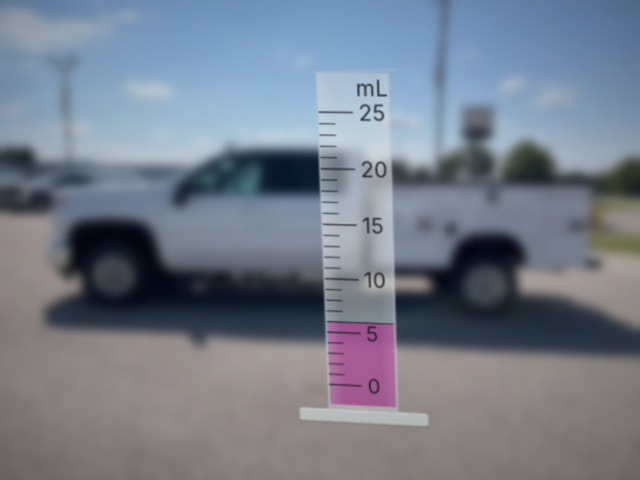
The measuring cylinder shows 6 mL
